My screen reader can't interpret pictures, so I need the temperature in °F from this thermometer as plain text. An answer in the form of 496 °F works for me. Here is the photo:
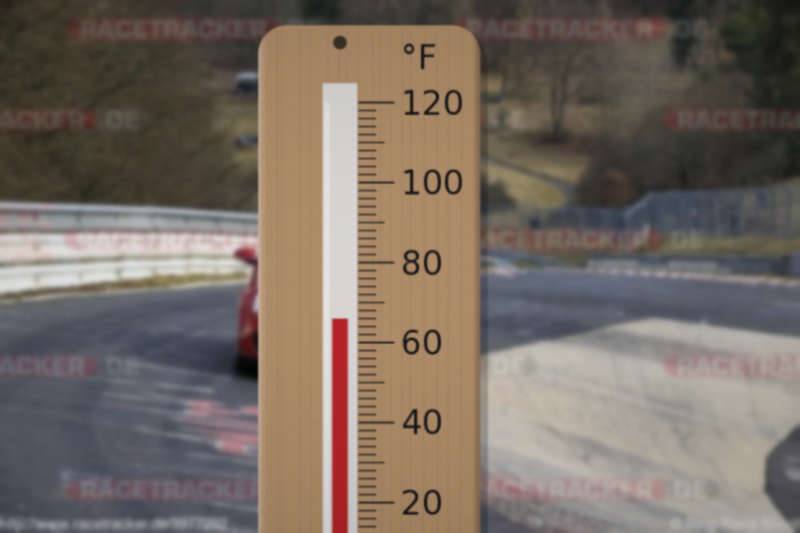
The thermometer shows 66 °F
